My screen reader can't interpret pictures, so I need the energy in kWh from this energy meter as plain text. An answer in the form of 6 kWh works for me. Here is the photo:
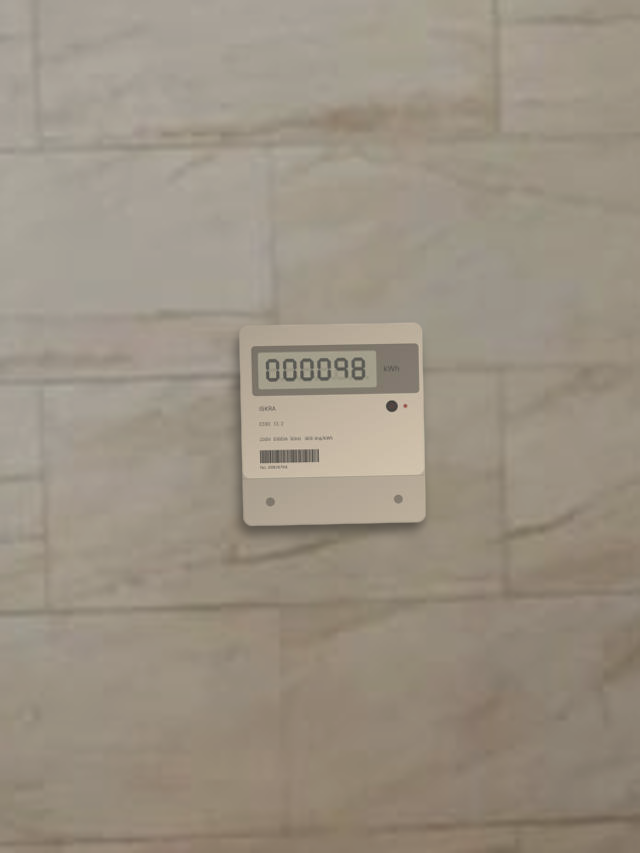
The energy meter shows 98 kWh
